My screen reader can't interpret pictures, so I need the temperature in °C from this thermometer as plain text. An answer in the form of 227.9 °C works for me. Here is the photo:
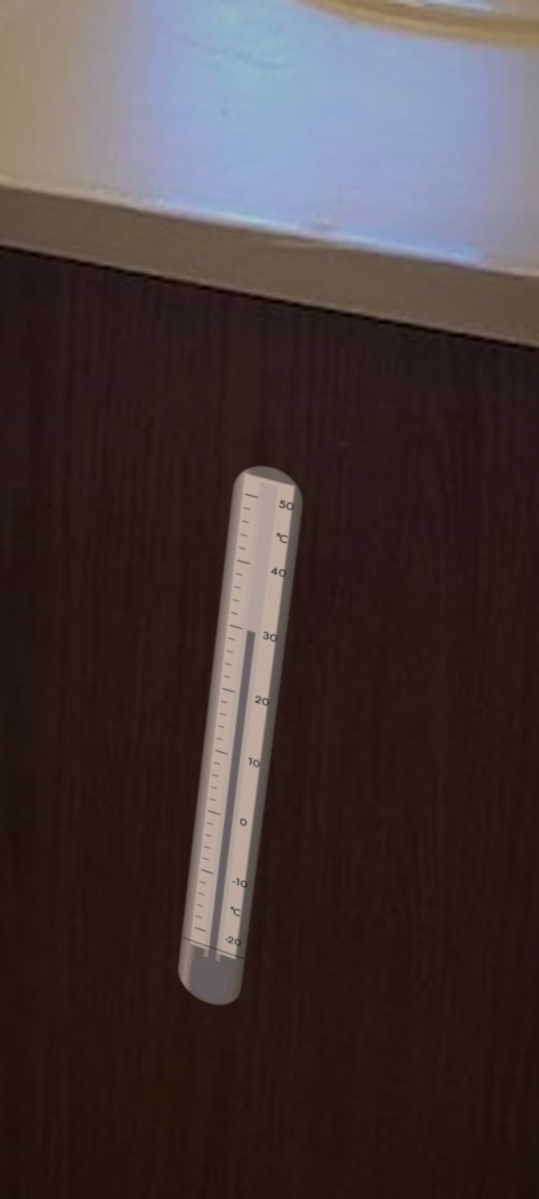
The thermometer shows 30 °C
